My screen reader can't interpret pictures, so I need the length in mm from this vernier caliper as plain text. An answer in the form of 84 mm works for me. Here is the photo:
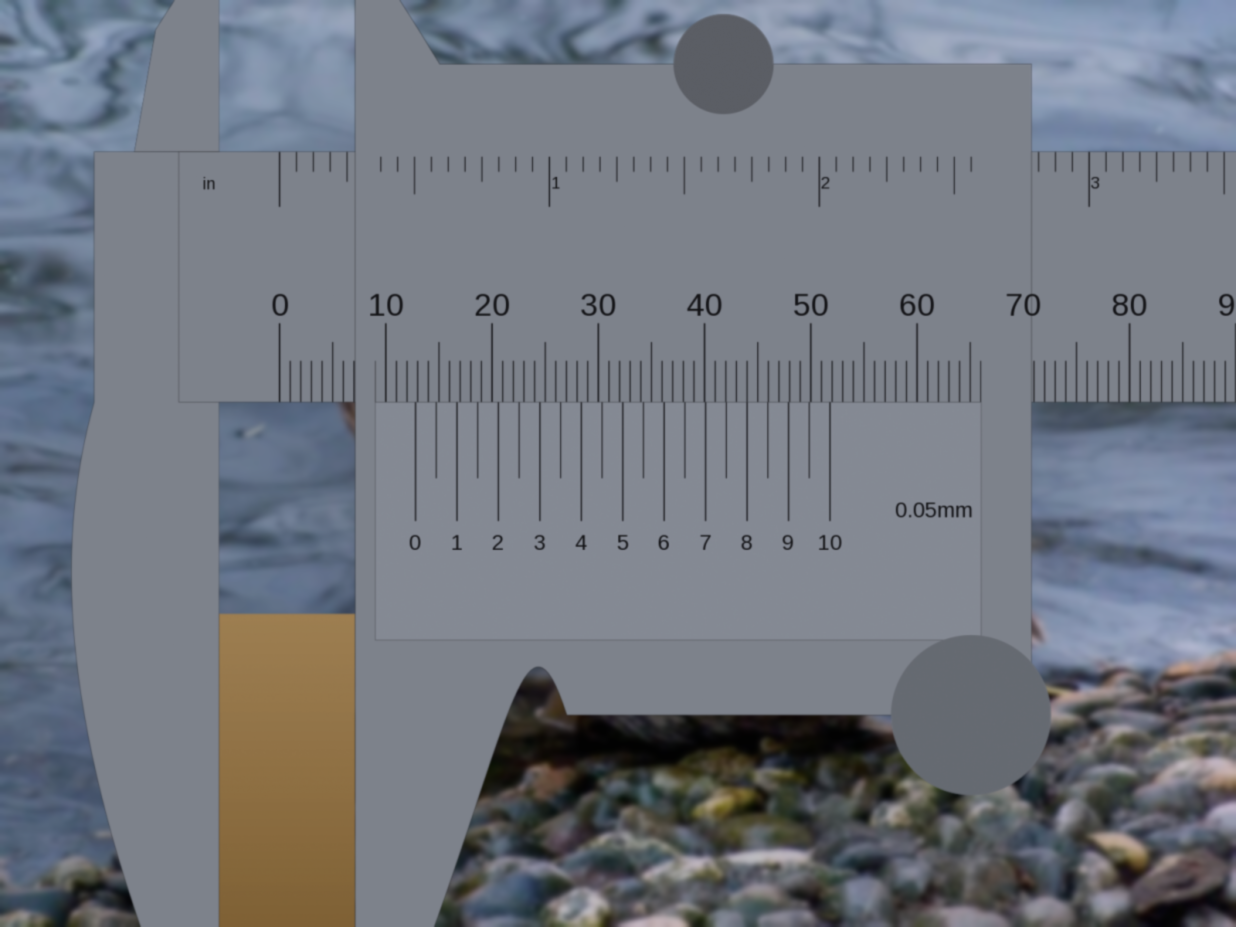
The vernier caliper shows 12.8 mm
